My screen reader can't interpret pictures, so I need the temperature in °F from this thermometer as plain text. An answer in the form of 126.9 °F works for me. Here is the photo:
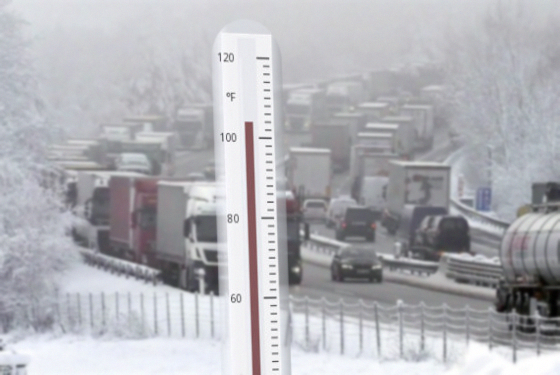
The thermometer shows 104 °F
